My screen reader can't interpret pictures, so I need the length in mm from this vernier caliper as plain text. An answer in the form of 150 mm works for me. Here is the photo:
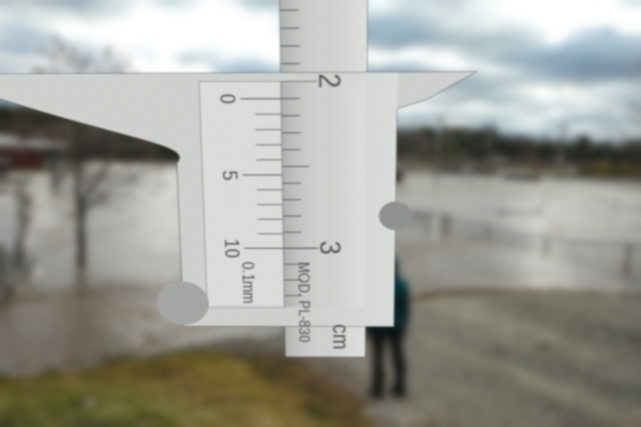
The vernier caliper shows 21.0 mm
